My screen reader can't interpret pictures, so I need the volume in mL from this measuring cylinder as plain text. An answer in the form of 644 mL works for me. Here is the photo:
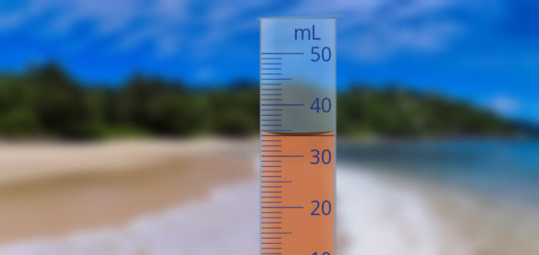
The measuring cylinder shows 34 mL
